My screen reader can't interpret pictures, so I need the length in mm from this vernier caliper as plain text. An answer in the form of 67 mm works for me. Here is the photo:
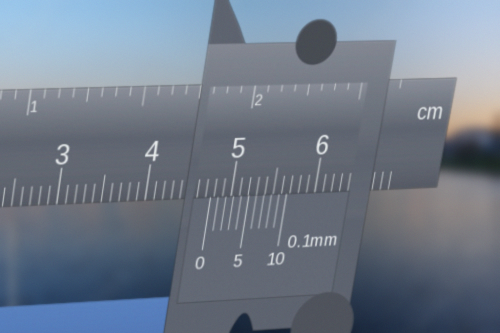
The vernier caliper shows 47.6 mm
